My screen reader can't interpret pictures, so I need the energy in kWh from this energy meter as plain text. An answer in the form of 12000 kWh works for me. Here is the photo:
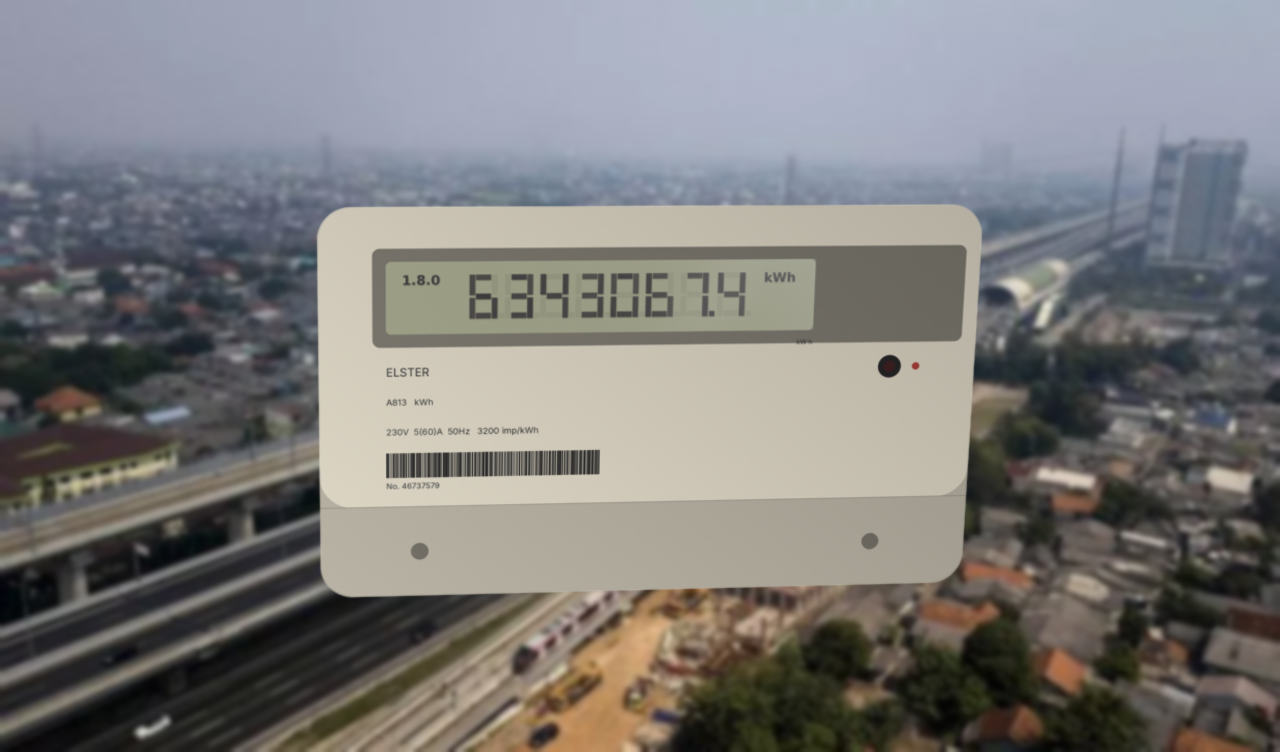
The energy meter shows 6343067.4 kWh
